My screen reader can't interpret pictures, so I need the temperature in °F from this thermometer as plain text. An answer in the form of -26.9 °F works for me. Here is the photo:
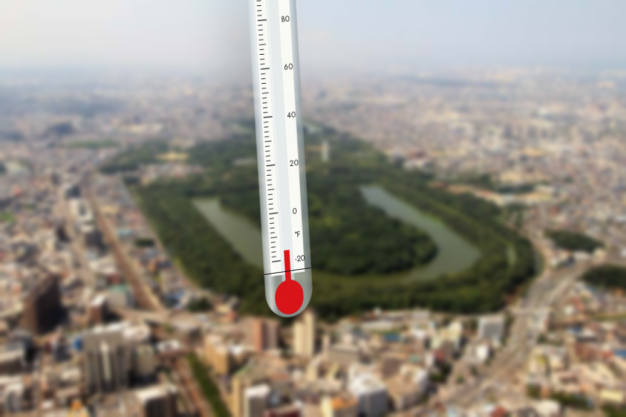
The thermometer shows -16 °F
